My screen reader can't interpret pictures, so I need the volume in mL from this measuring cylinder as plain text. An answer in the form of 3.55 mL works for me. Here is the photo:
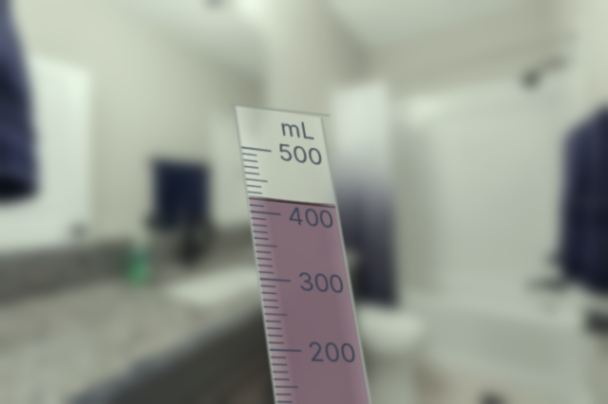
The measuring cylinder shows 420 mL
